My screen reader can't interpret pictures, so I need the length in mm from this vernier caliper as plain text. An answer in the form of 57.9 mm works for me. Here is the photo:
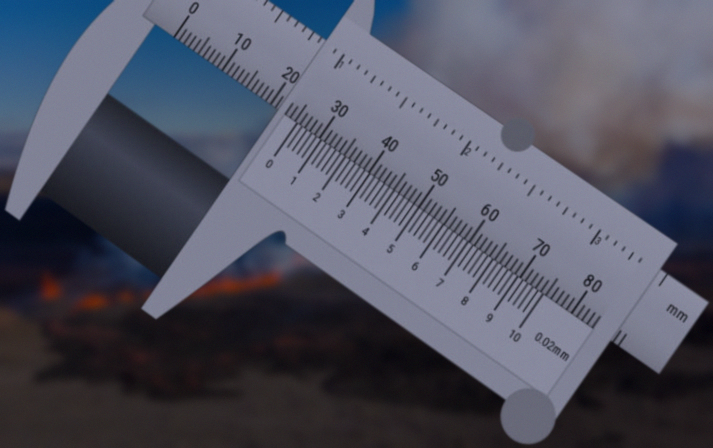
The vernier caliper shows 25.5 mm
